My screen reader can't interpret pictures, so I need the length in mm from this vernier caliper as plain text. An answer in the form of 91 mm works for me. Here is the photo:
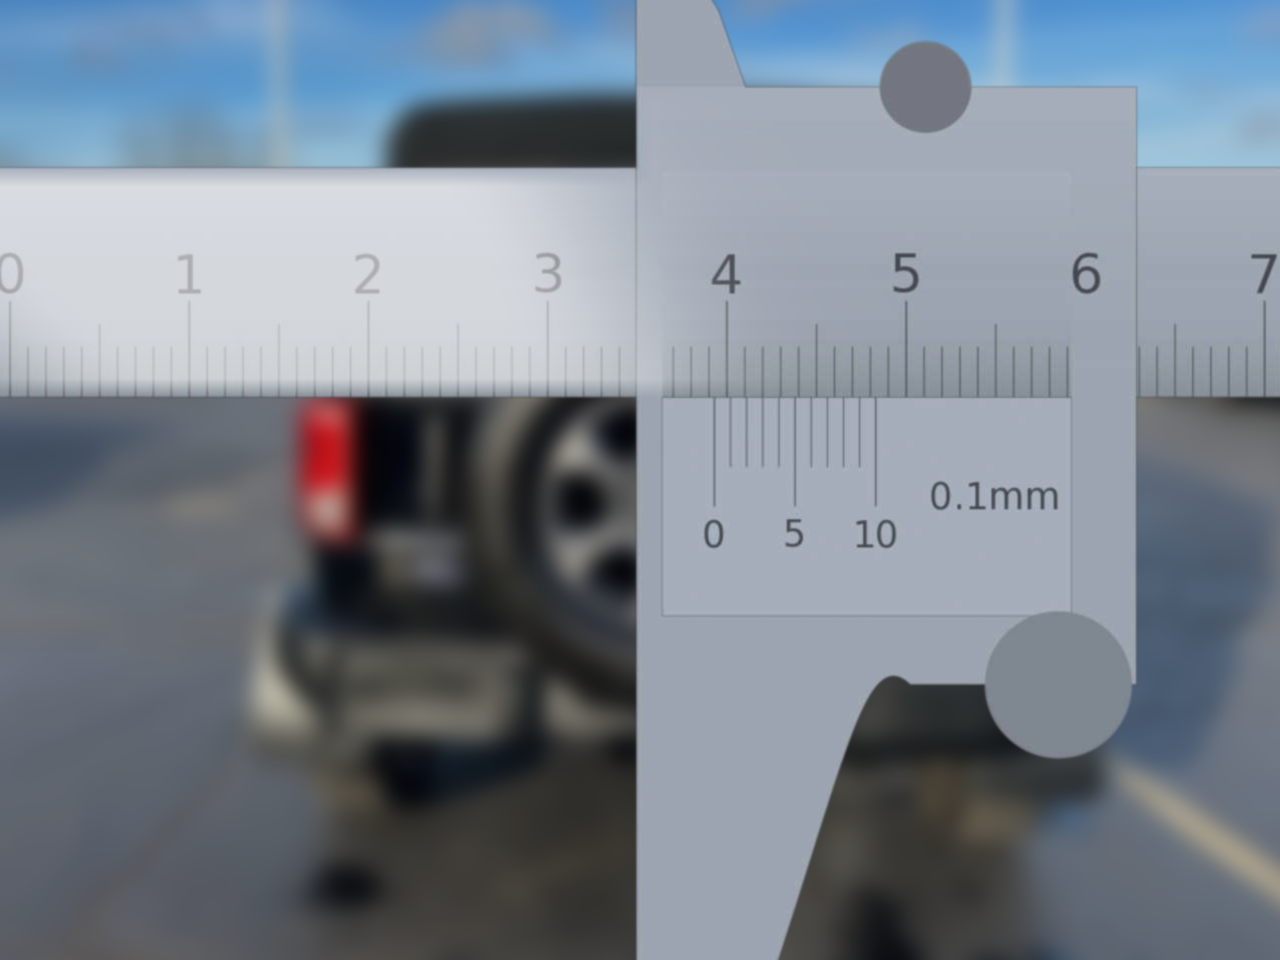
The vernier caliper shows 39.3 mm
